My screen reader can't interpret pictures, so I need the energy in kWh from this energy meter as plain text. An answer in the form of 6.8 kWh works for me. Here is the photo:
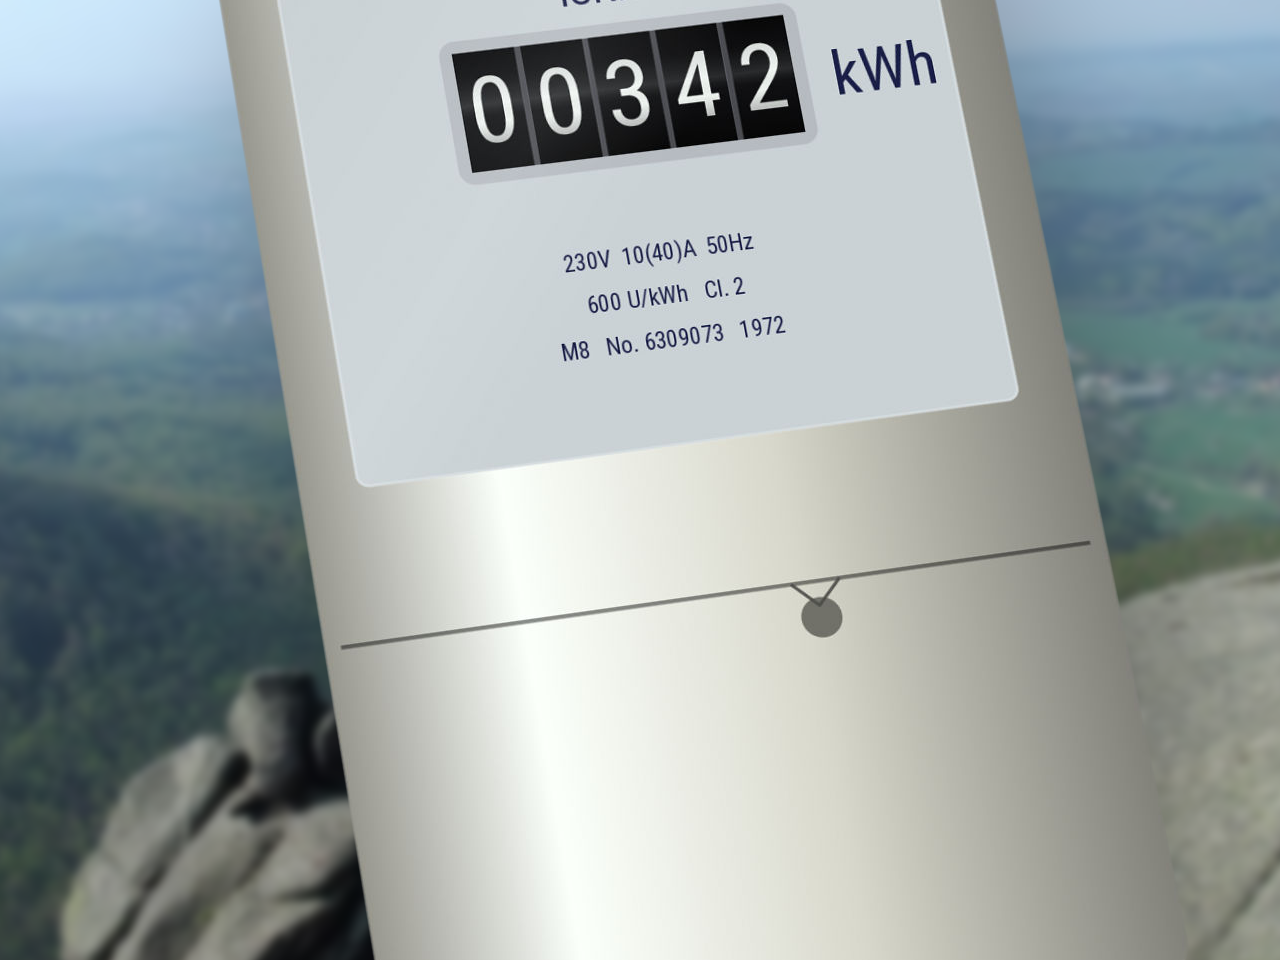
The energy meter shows 342 kWh
